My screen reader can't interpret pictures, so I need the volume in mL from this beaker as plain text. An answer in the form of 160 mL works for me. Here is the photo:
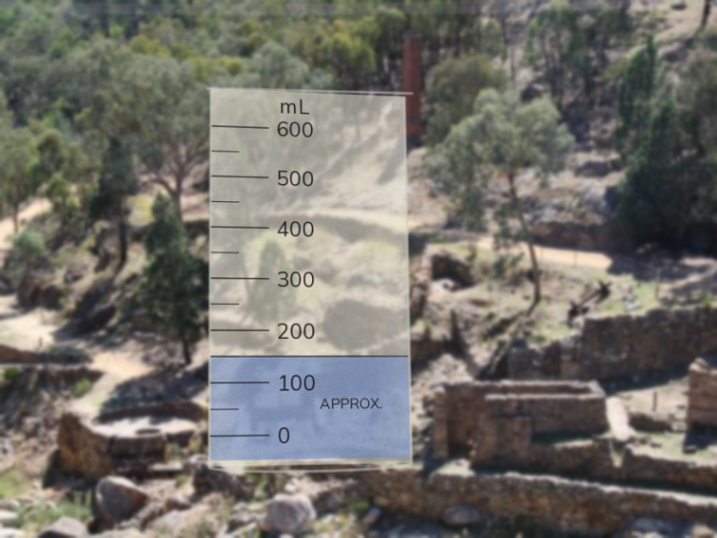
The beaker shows 150 mL
